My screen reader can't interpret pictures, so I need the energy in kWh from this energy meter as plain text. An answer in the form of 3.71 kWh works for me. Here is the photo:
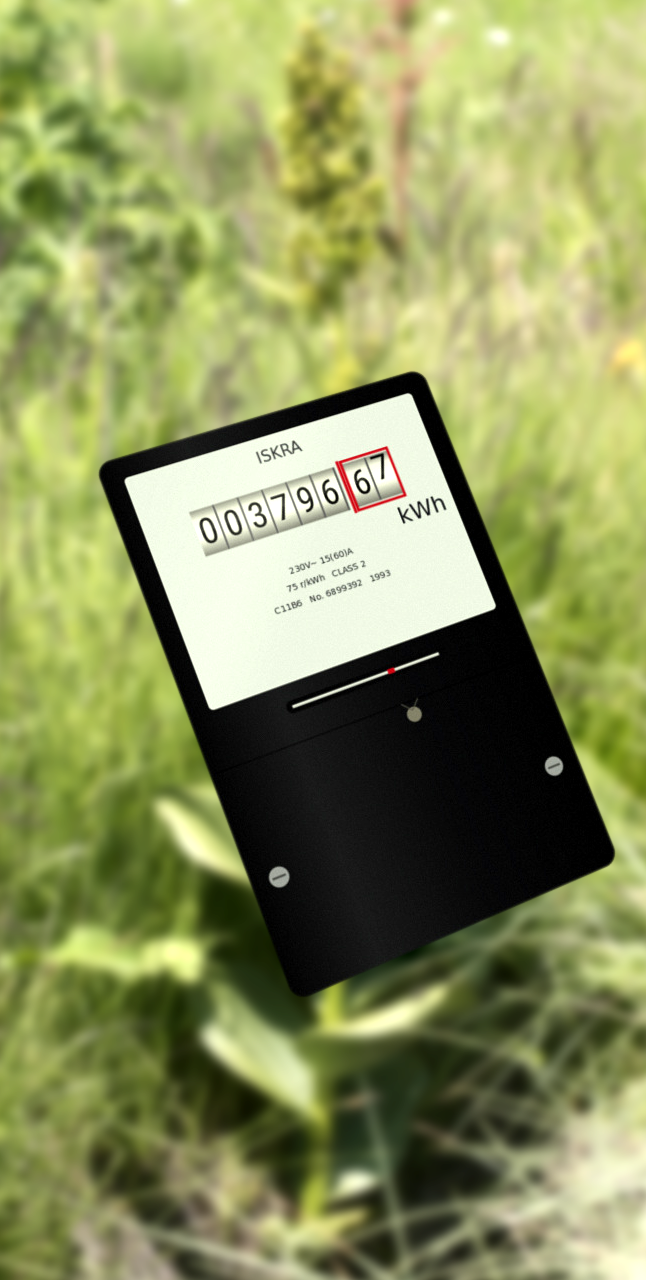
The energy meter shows 3796.67 kWh
